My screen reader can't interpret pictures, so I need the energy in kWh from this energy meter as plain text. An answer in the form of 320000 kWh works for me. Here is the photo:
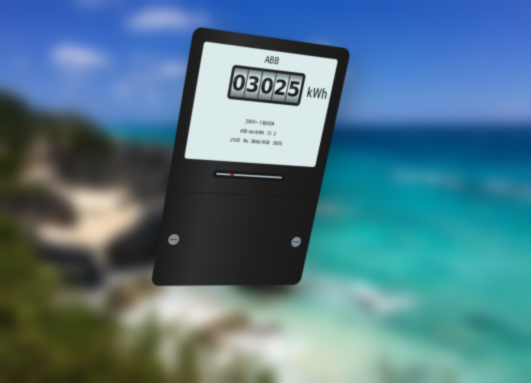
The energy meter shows 3025 kWh
